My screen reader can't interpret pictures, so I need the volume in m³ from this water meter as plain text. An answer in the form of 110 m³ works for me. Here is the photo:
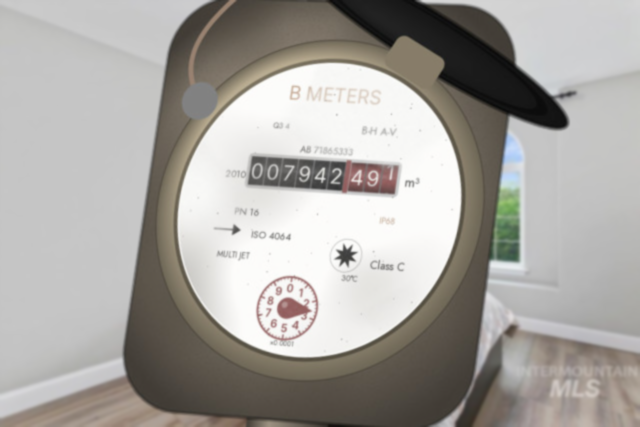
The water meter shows 7942.4912 m³
